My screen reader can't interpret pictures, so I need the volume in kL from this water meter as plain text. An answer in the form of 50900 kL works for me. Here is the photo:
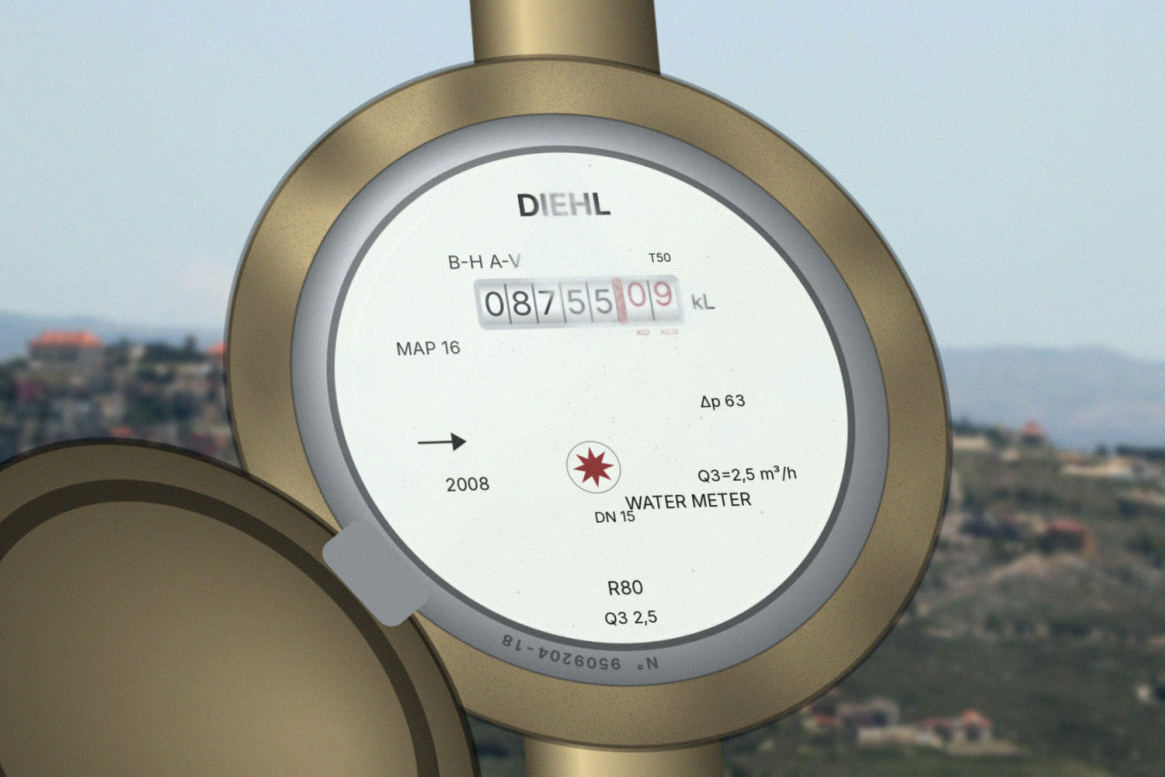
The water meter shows 8755.09 kL
